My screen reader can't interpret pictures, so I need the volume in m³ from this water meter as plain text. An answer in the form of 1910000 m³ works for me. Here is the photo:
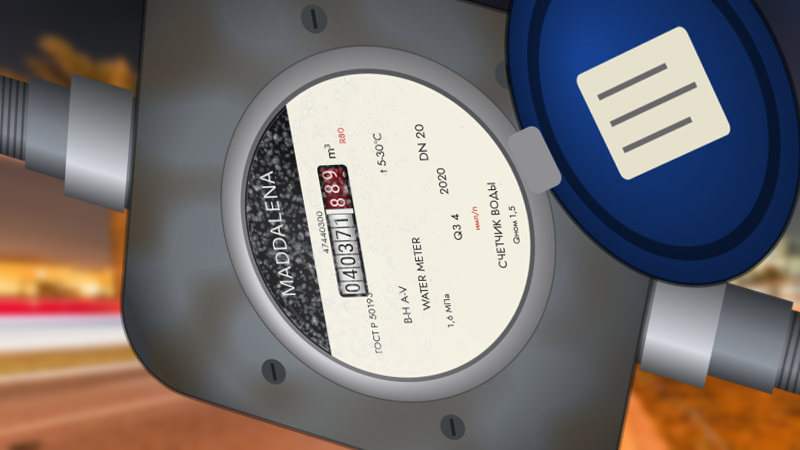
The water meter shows 40371.889 m³
